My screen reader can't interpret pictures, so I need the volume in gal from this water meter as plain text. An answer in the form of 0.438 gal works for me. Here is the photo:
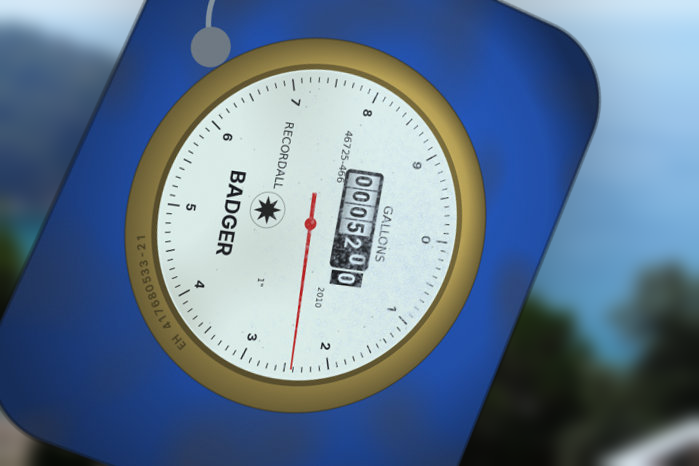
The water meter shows 5202.4 gal
